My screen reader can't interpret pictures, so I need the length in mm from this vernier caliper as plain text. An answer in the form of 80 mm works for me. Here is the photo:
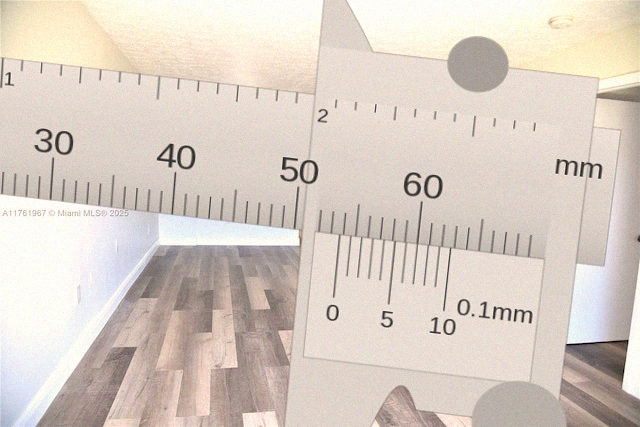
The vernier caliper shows 53.7 mm
